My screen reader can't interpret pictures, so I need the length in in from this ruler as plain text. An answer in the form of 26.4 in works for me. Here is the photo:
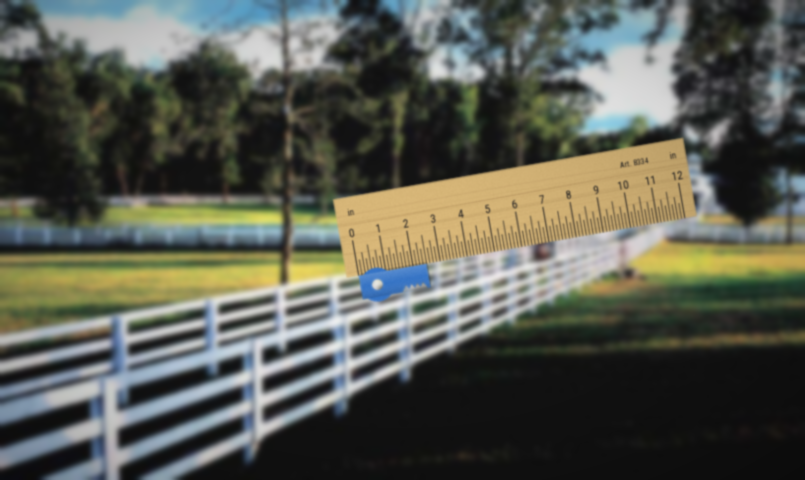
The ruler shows 2.5 in
